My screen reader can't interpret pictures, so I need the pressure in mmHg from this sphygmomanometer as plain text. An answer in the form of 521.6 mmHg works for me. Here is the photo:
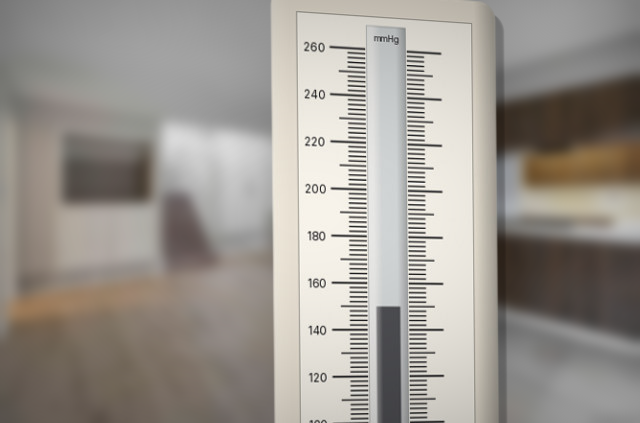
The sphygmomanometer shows 150 mmHg
